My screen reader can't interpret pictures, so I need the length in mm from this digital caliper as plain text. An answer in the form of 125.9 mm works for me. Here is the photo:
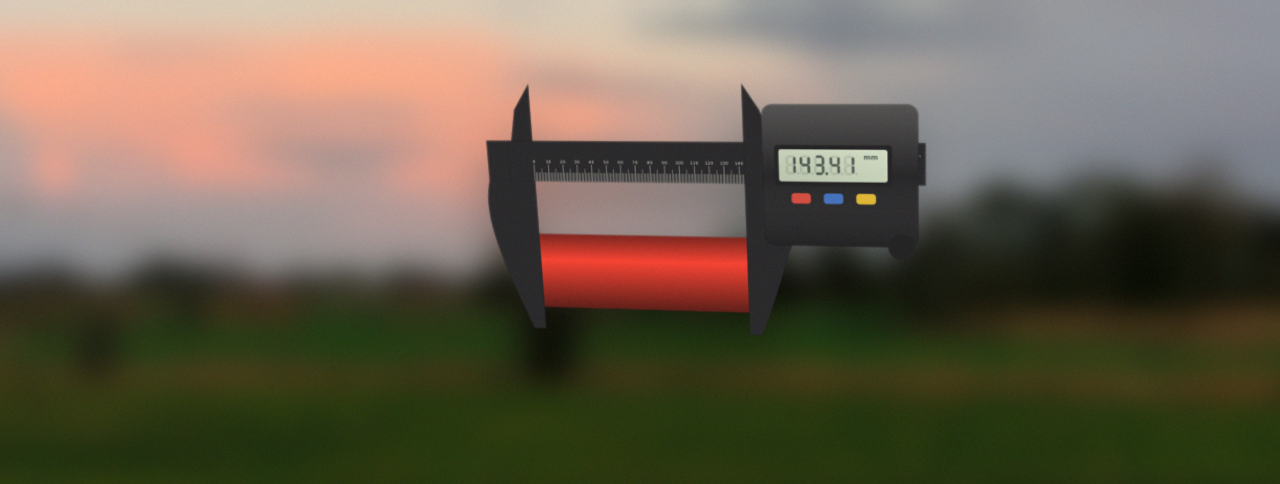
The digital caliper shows 143.41 mm
